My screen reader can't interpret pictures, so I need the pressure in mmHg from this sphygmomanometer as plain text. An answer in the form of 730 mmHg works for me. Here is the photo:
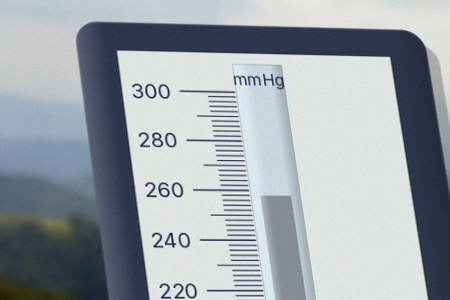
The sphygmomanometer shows 258 mmHg
